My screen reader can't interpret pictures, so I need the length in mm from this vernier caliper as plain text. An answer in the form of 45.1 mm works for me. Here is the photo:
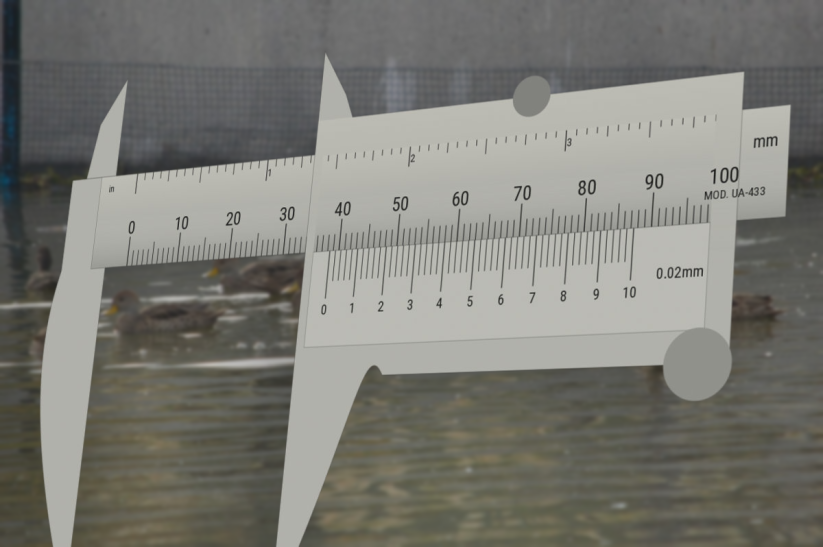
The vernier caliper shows 38.4 mm
